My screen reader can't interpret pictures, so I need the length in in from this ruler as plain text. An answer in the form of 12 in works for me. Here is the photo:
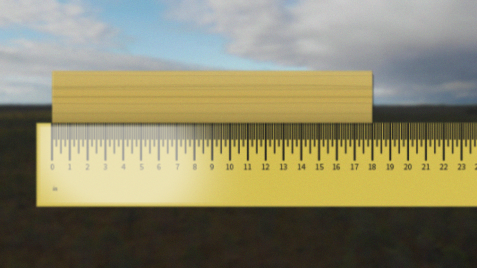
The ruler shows 18 in
